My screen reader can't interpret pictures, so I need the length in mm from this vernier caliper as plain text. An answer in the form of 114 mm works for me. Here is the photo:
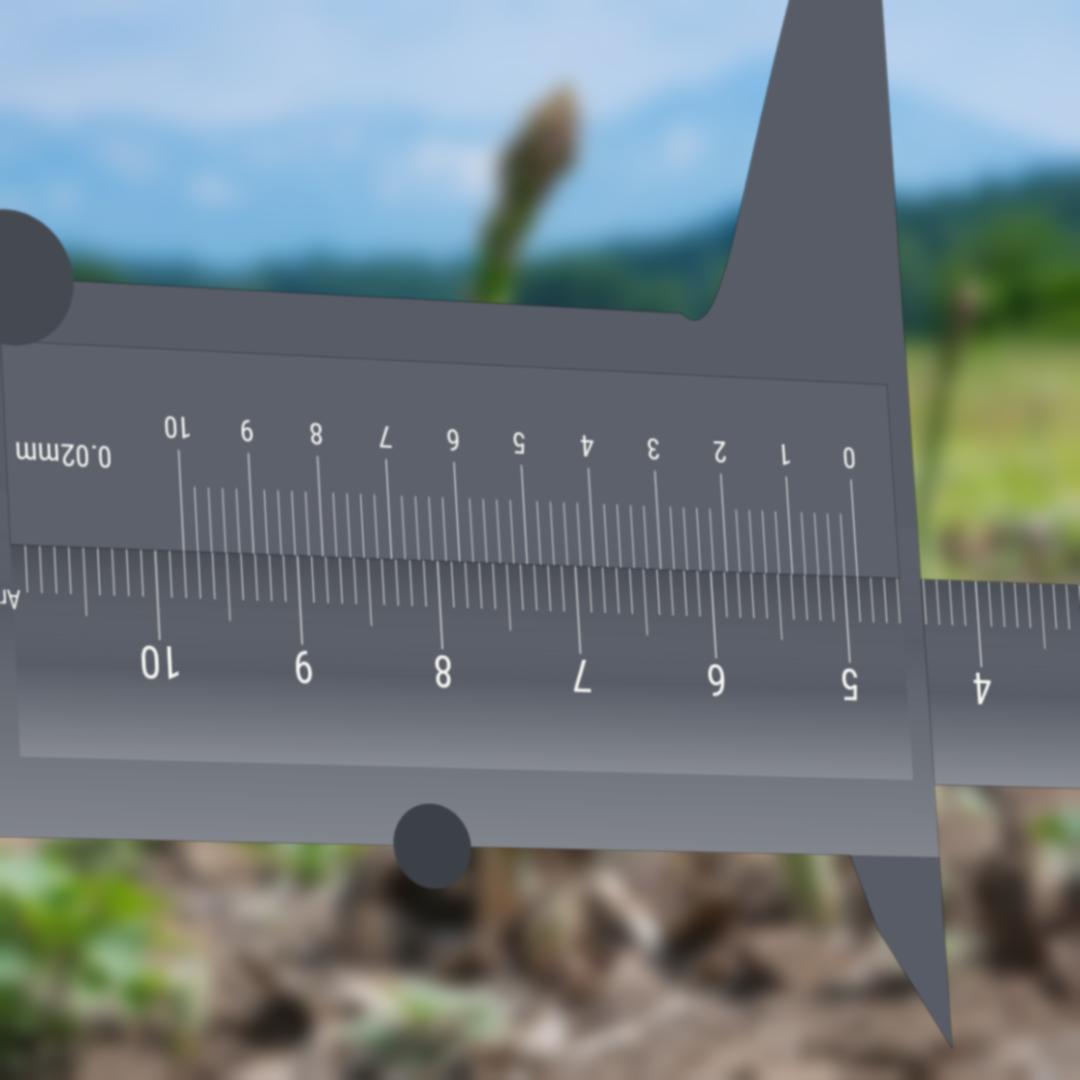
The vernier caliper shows 49.0 mm
